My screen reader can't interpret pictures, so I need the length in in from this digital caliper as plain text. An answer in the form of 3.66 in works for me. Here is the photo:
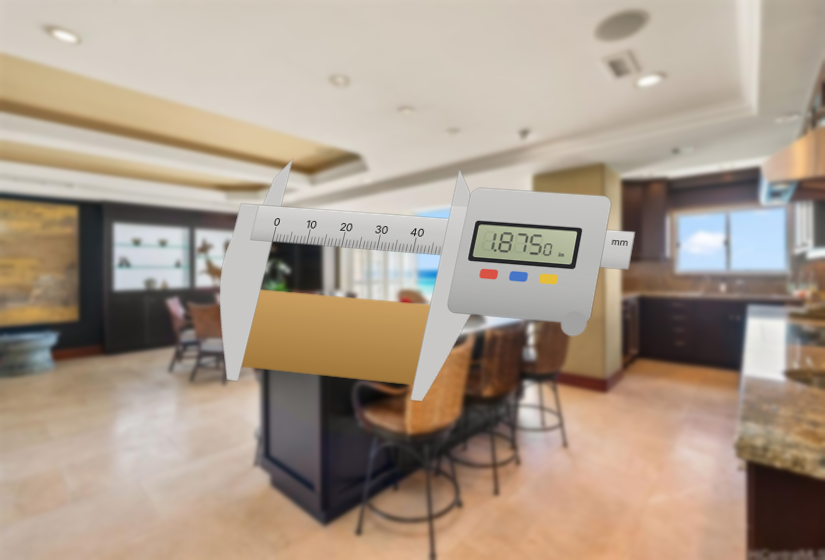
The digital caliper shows 1.8750 in
